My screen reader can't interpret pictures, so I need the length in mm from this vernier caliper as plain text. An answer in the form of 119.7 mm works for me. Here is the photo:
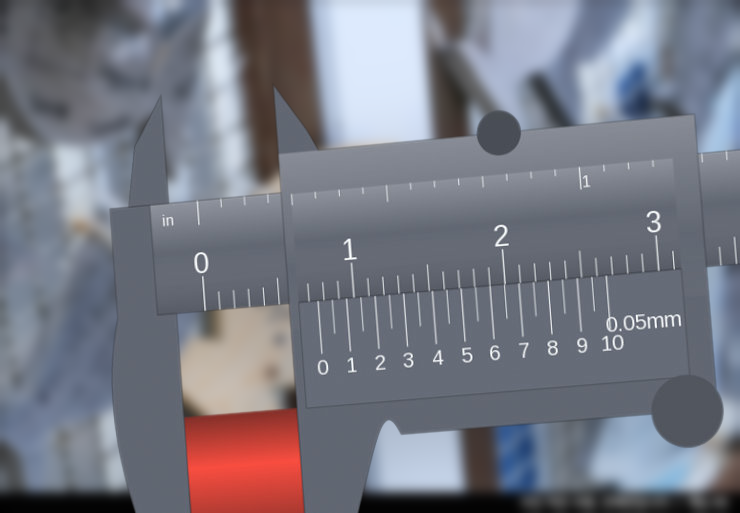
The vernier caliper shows 7.6 mm
